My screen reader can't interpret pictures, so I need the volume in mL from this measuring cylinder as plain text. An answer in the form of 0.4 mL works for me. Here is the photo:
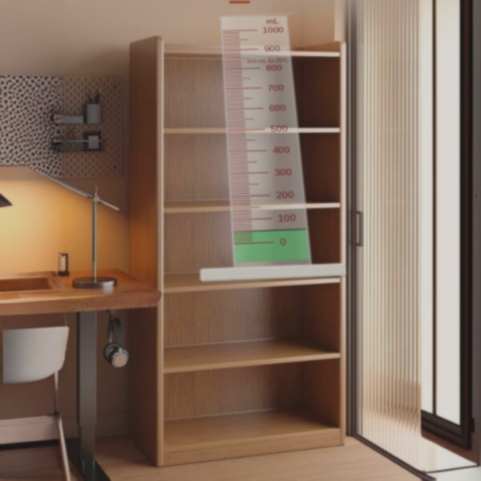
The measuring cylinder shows 50 mL
